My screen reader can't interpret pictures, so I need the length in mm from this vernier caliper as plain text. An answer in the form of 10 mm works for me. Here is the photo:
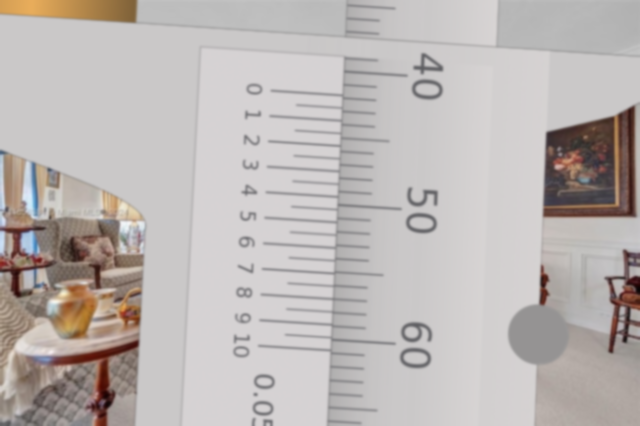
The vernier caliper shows 41.8 mm
